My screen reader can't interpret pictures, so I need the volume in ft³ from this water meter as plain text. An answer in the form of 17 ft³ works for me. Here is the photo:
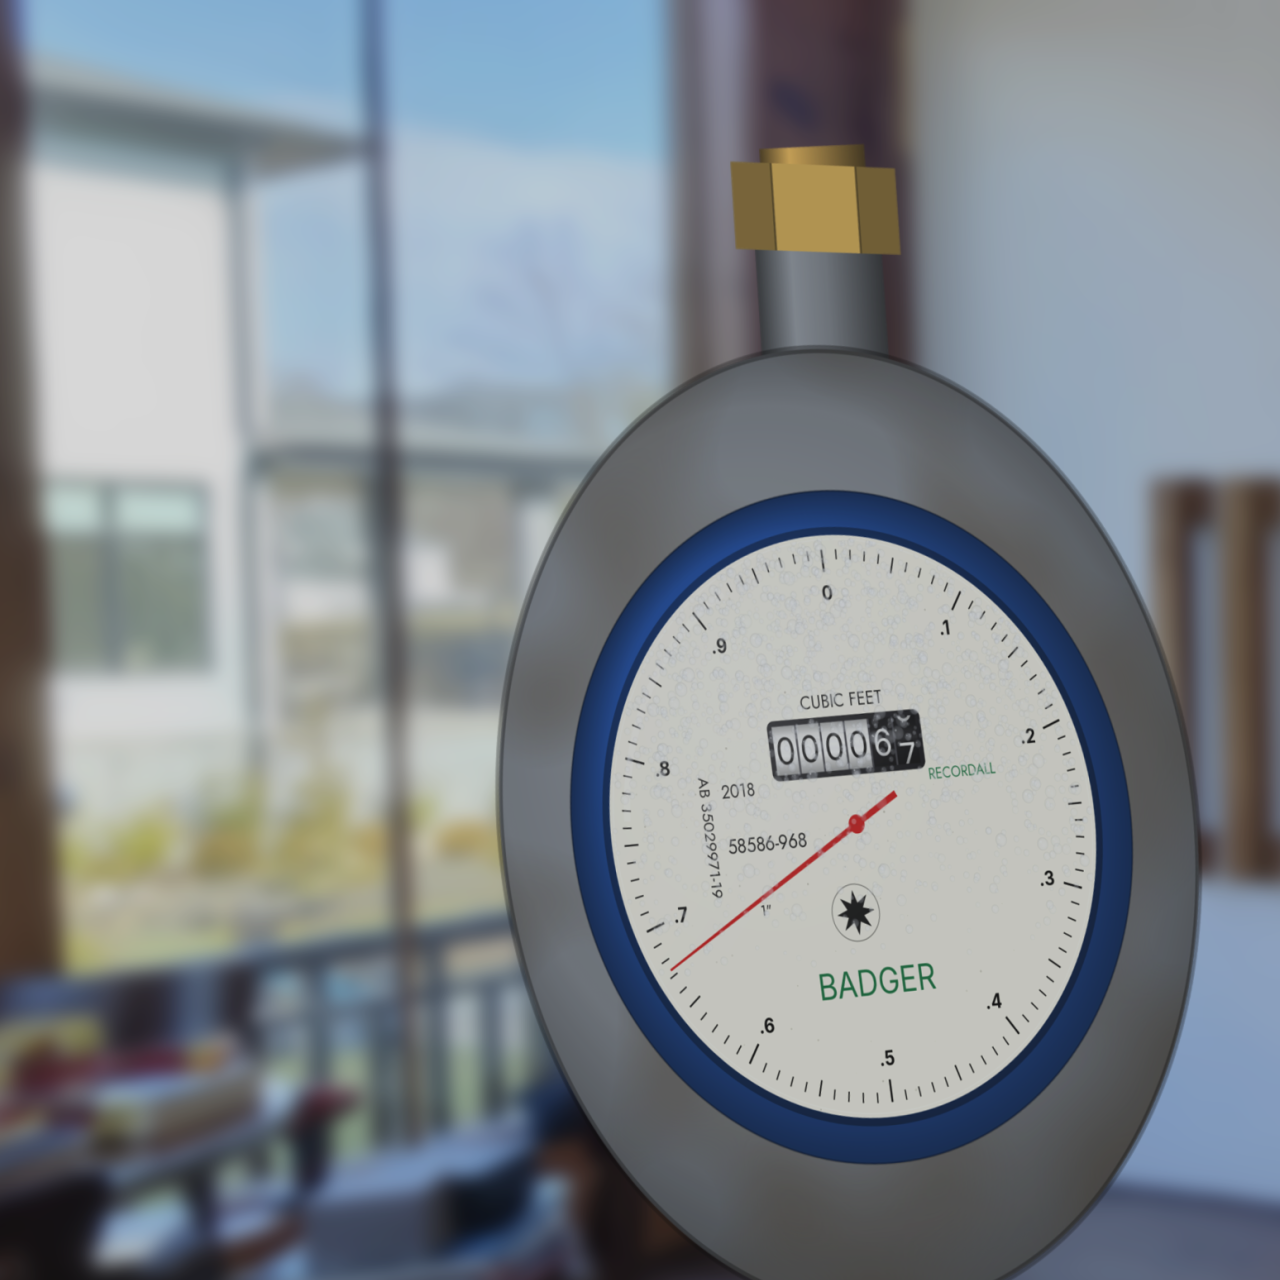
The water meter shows 66.67 ft³
